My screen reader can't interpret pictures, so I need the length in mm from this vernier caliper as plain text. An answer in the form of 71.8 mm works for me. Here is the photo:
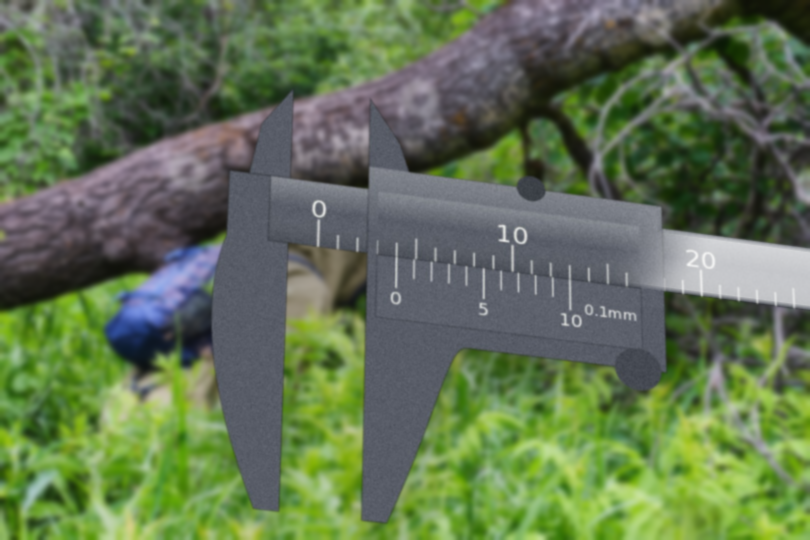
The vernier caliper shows 4.0 mm
